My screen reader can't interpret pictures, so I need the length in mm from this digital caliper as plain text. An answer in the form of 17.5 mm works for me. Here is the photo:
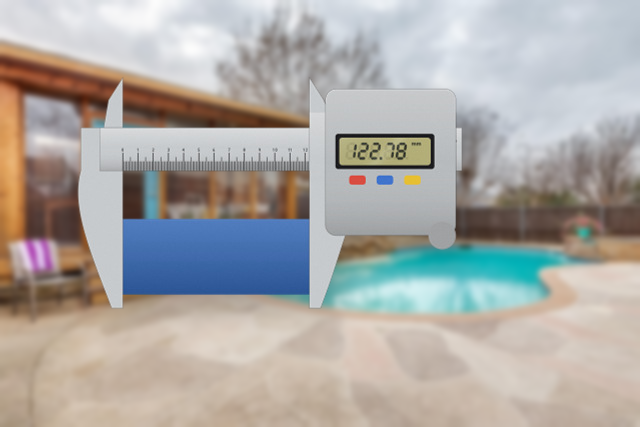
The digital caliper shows 122.78 mm
